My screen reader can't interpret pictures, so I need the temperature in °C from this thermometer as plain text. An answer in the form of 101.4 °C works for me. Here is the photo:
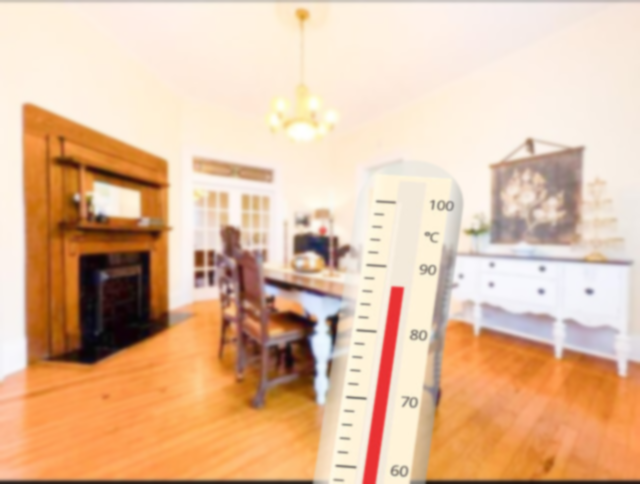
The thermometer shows 87 °C
